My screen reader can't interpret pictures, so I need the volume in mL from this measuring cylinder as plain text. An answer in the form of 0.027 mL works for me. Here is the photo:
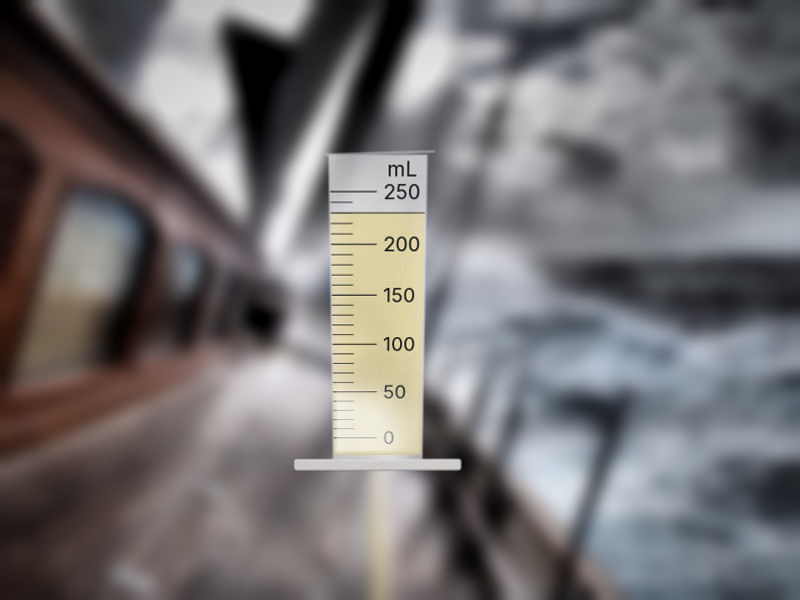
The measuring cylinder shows 230 mL
